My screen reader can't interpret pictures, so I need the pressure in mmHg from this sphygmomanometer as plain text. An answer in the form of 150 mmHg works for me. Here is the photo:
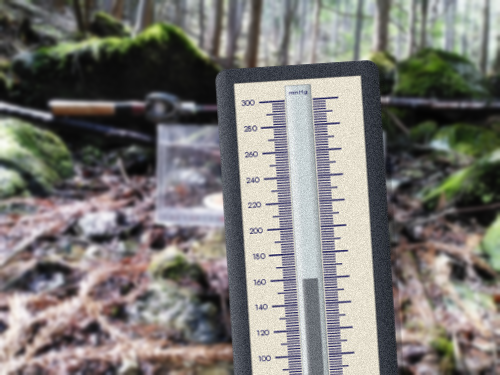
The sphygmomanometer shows 160 mmHg
